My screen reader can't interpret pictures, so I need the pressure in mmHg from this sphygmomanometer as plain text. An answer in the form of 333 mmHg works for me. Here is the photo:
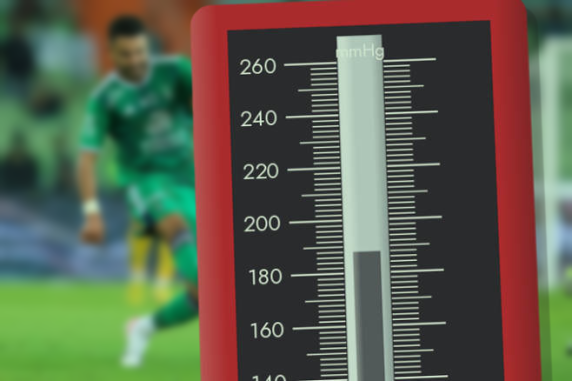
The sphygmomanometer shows 188 mmHg
